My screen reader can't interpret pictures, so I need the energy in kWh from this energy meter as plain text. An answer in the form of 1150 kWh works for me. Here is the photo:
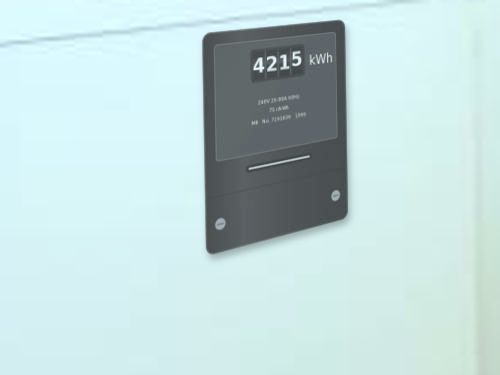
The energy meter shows 4215 kWh
